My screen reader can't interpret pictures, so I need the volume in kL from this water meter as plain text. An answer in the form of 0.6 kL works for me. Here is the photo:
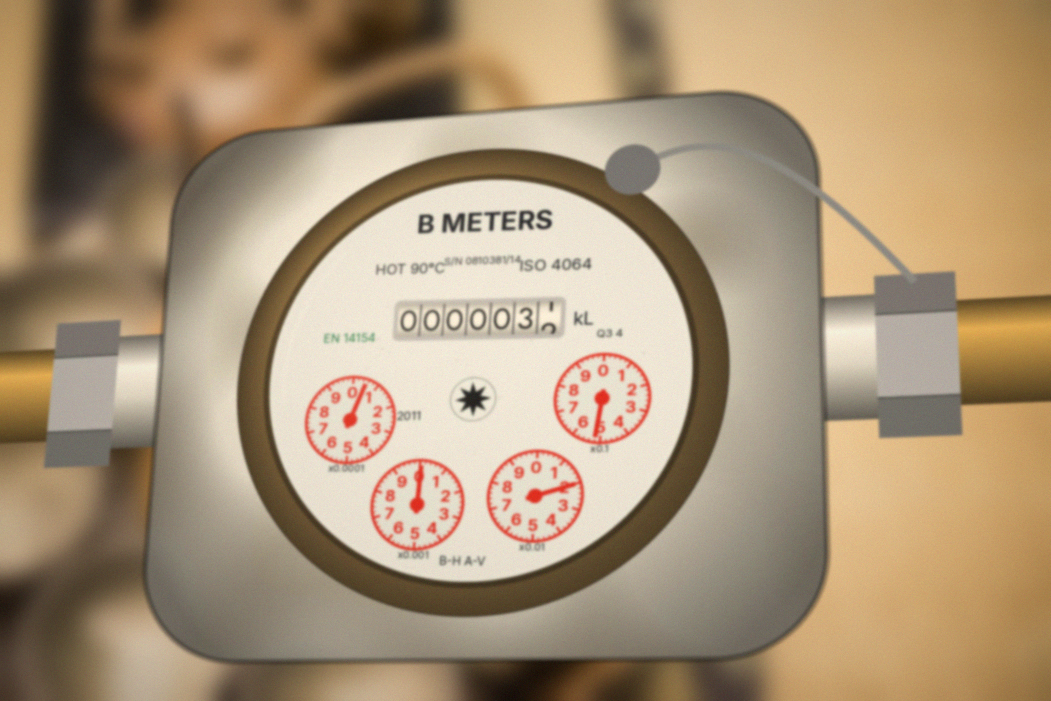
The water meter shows 31.5200 kL
